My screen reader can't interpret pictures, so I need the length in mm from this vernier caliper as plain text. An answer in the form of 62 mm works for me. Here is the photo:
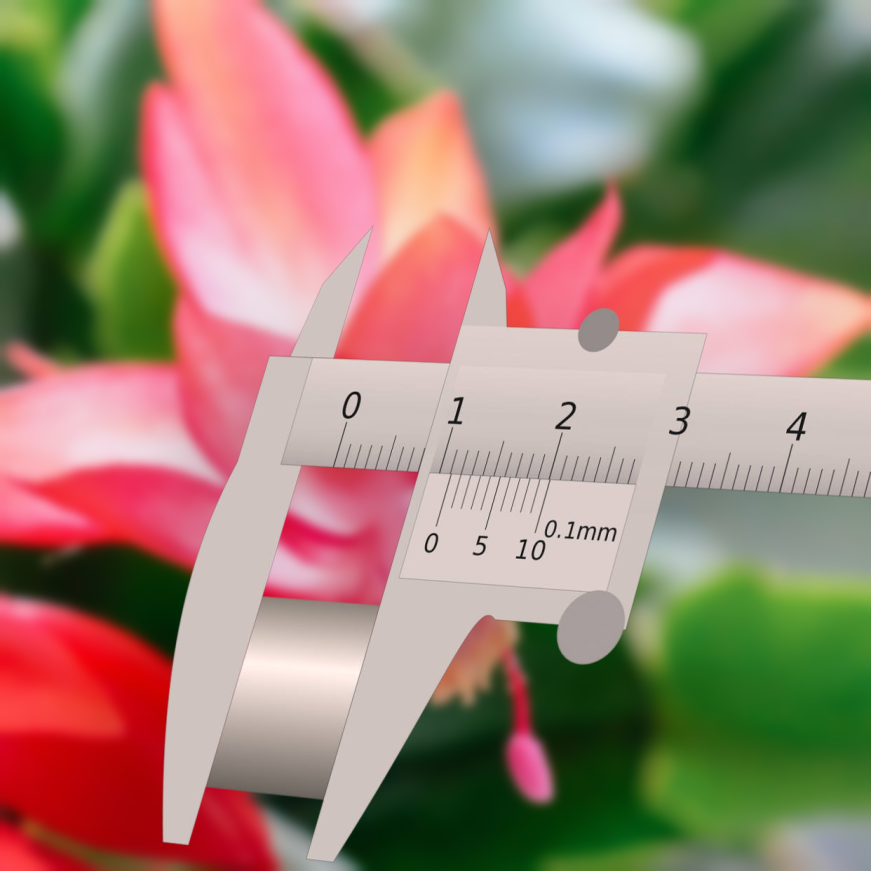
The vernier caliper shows 11.1 mm
